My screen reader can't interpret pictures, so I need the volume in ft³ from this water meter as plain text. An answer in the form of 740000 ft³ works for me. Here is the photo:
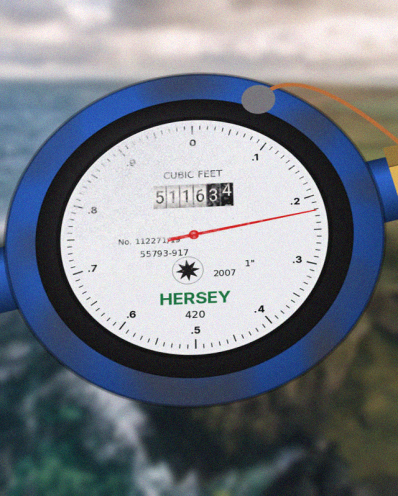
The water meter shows 511634.22 ft³
